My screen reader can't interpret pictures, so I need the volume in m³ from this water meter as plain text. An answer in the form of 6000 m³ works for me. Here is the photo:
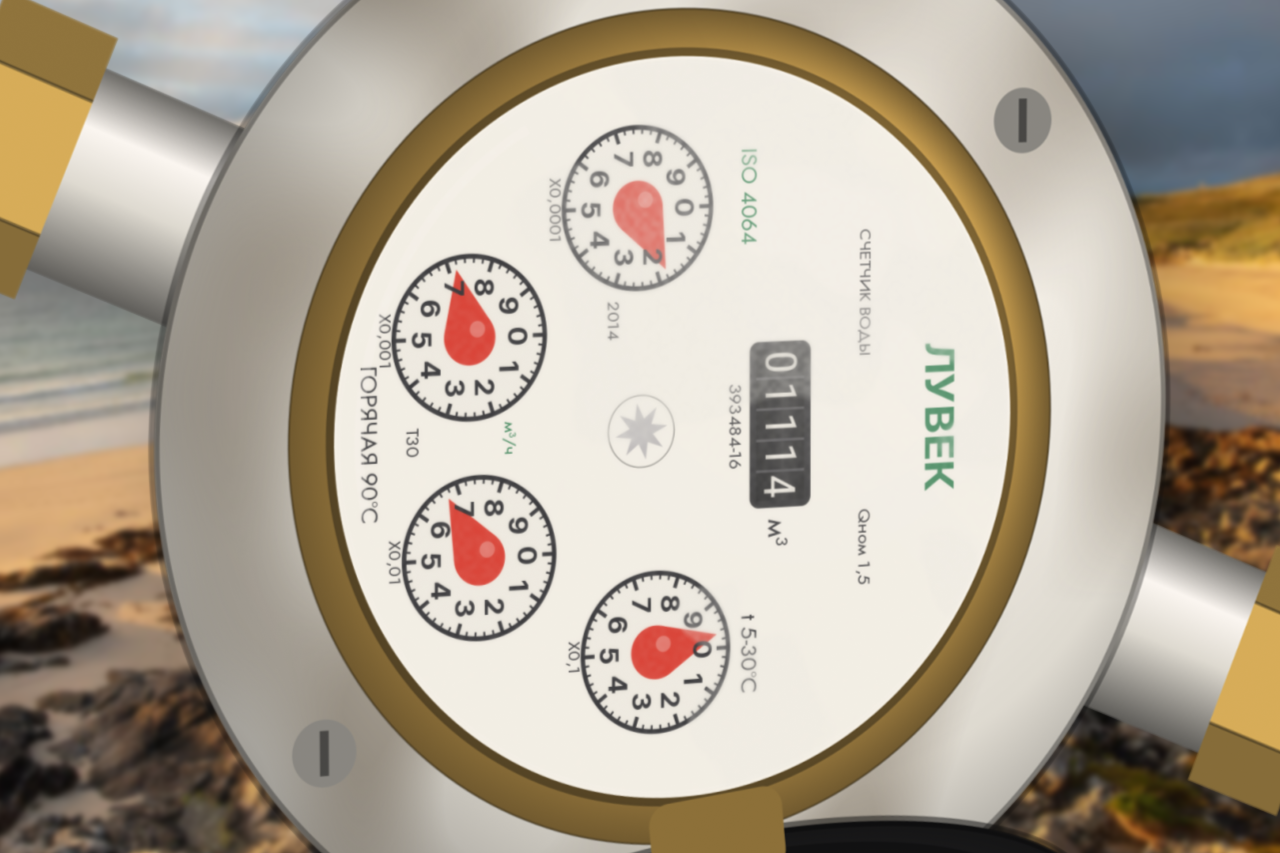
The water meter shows 1113.9671 m³
